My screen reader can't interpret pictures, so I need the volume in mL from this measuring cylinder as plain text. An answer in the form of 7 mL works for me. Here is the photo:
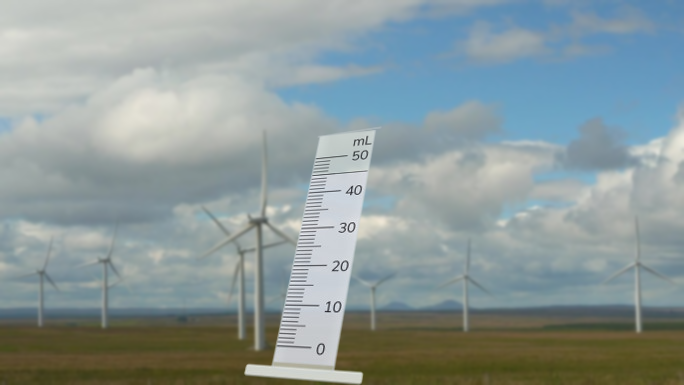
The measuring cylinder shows 45 mL
